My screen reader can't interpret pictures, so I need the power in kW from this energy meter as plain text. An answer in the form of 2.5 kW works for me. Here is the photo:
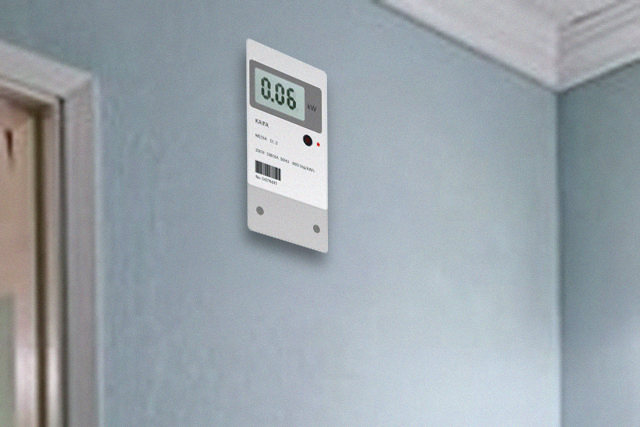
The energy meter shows 0.06 kW
